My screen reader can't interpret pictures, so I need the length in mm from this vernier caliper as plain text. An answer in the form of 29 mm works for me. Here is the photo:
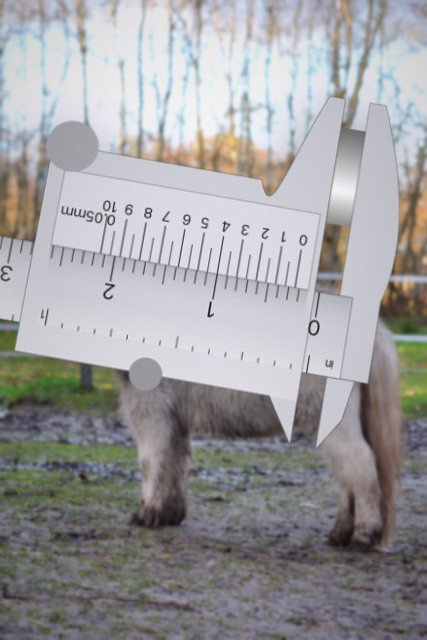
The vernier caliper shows 2.4 mm
